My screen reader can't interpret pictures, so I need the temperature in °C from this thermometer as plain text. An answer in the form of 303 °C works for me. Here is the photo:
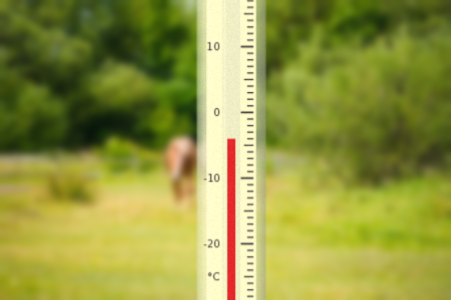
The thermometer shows -4 °C
